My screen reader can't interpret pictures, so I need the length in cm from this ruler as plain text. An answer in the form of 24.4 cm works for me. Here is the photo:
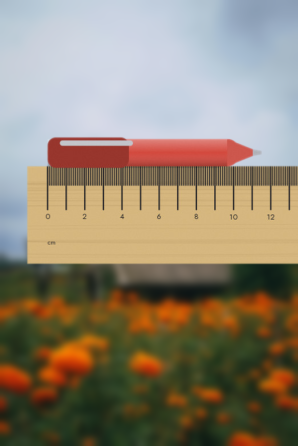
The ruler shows 11.5 cm
